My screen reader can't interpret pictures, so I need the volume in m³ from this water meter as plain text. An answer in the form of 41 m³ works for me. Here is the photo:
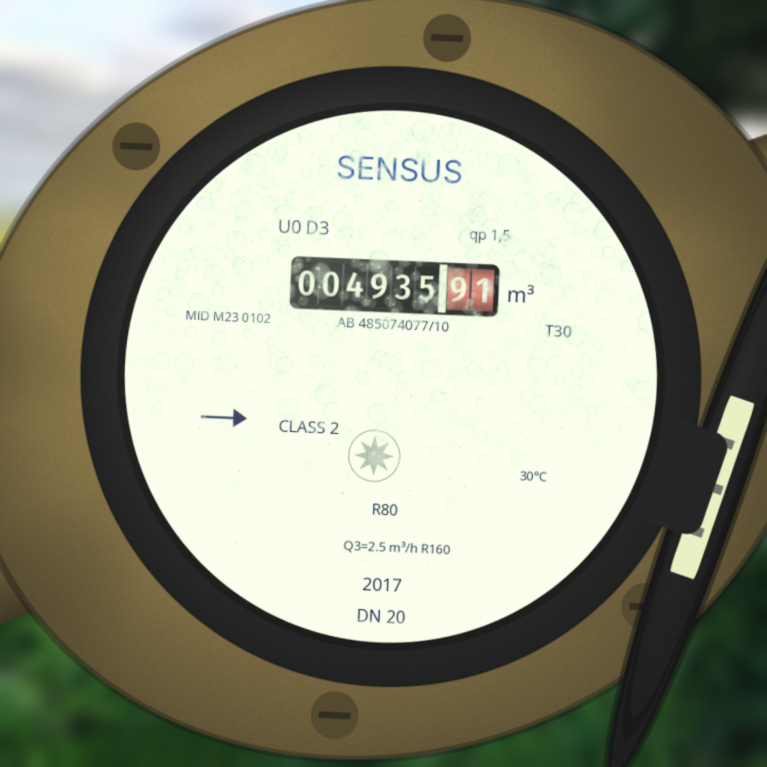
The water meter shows 4935.91 m³
